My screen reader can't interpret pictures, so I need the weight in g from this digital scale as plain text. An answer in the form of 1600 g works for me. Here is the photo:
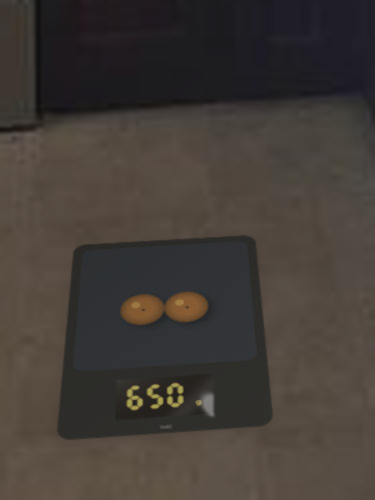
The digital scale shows 650 g
